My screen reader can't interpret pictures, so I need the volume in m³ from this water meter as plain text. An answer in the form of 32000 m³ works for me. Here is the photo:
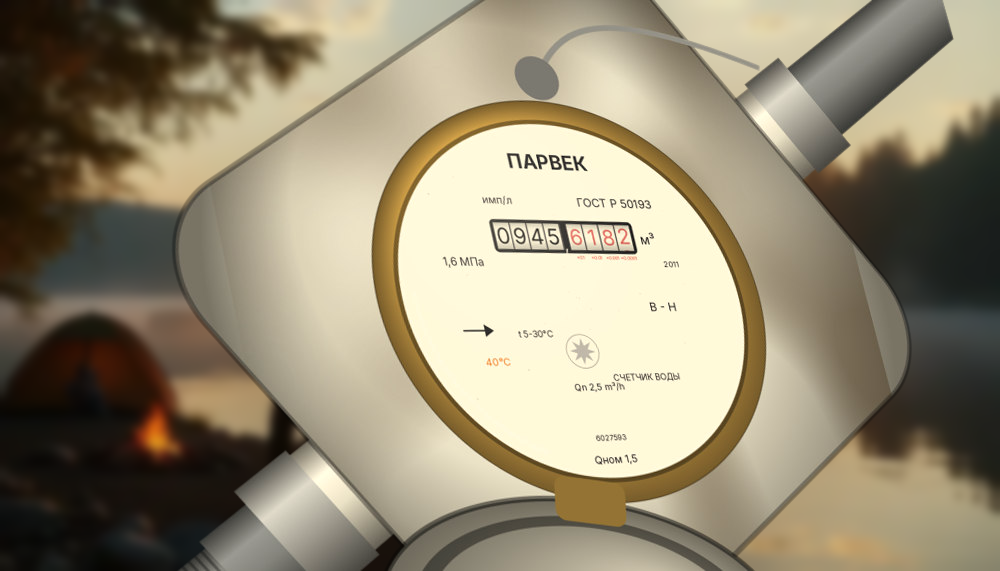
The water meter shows 945.6182 m³
